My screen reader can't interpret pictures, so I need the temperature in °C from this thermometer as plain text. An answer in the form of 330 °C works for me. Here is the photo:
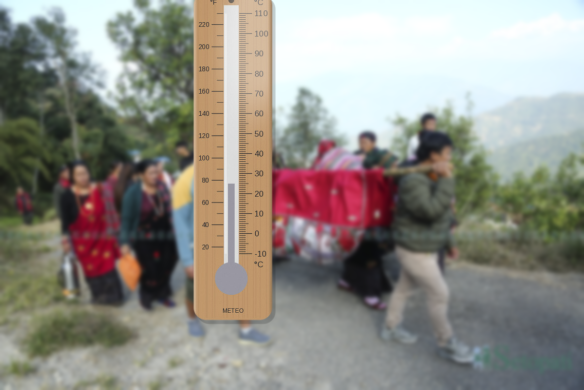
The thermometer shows 25 °C
